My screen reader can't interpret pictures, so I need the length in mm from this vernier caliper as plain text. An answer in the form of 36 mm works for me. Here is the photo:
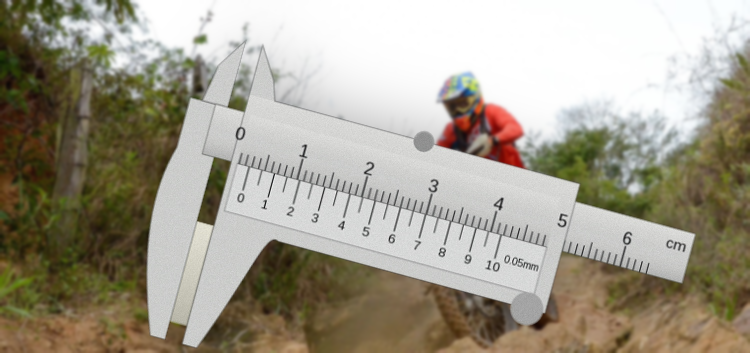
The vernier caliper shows 2.6 mm
